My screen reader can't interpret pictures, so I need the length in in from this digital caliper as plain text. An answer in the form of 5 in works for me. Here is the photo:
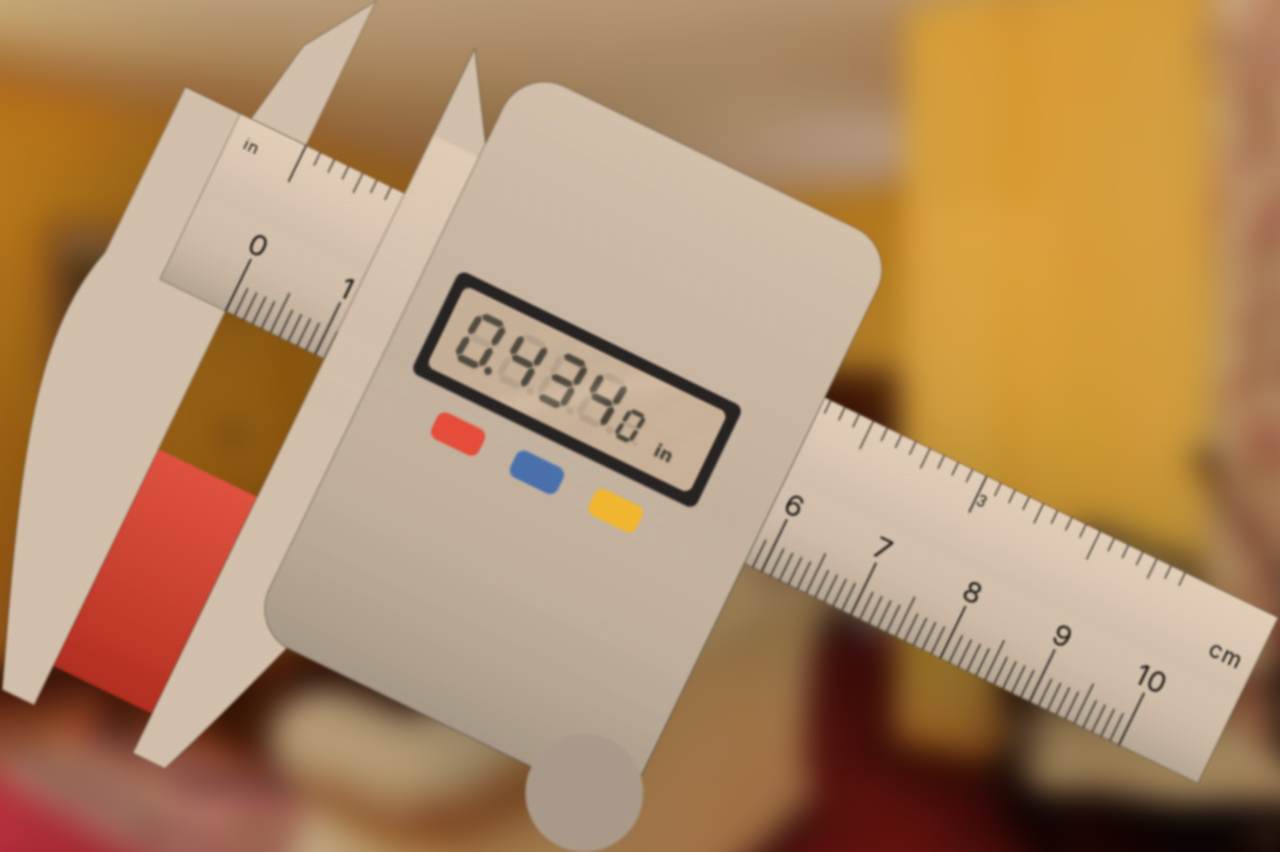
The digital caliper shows 0.4340 in
